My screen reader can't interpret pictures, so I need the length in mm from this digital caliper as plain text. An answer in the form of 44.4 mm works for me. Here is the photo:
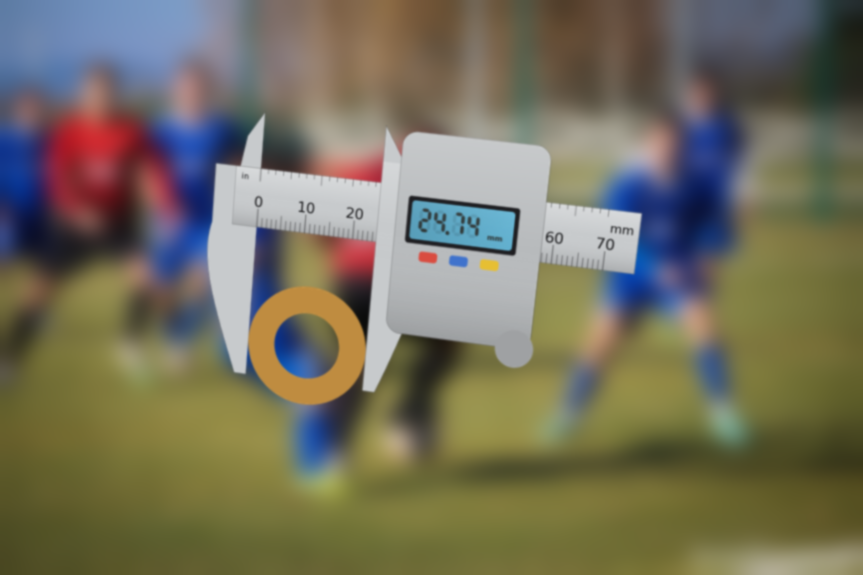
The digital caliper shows 24.74 mm
